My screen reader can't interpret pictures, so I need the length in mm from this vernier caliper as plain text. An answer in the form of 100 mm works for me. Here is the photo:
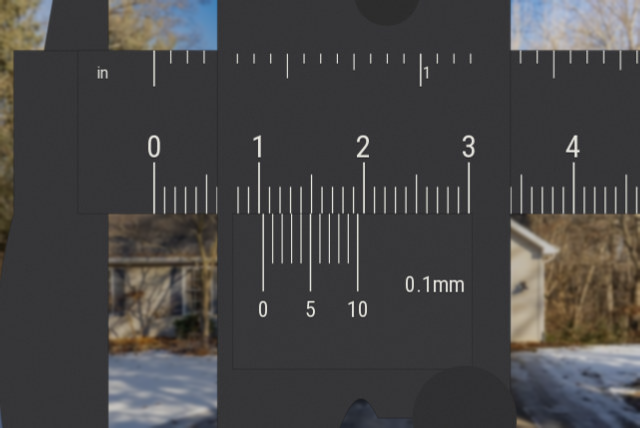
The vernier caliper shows 10.4 mm
